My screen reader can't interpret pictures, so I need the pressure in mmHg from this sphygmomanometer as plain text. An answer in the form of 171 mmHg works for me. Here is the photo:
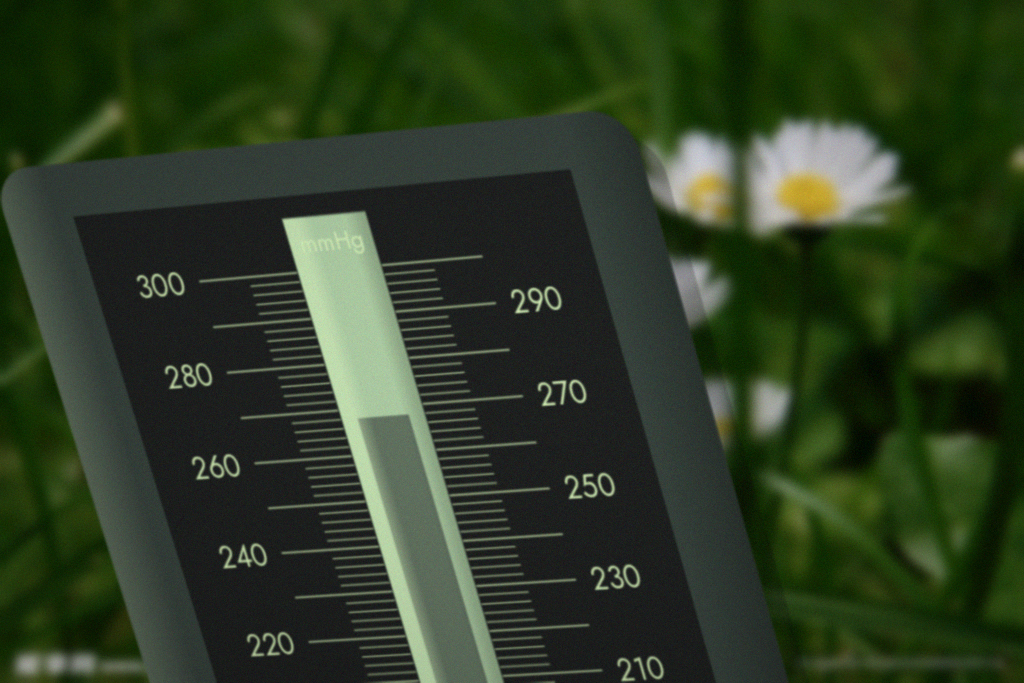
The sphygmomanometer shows 268 mmHg
